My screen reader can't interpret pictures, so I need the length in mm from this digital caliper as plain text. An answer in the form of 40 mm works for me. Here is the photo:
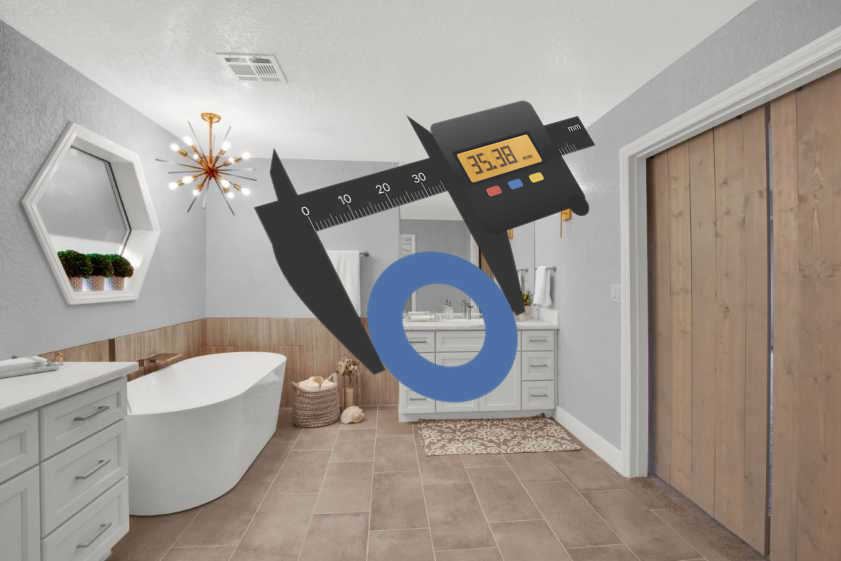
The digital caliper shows 35.38 mm
